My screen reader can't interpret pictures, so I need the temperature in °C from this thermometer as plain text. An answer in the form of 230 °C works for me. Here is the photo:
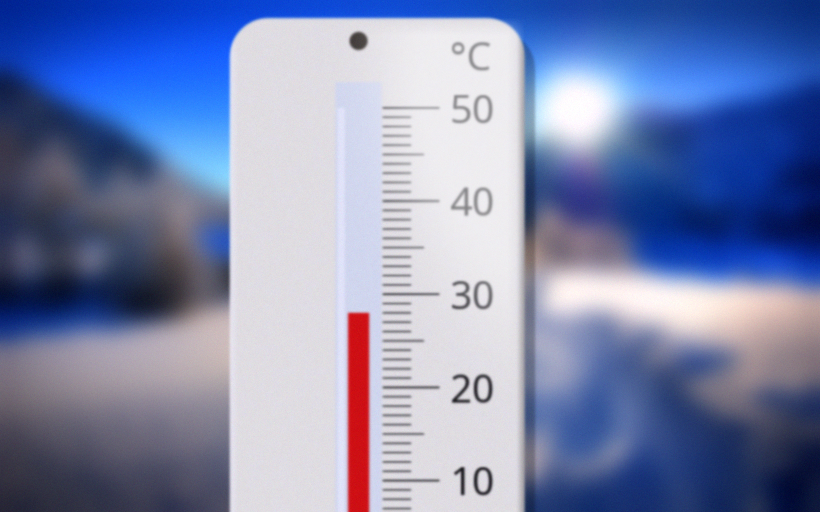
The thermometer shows 28 °C
